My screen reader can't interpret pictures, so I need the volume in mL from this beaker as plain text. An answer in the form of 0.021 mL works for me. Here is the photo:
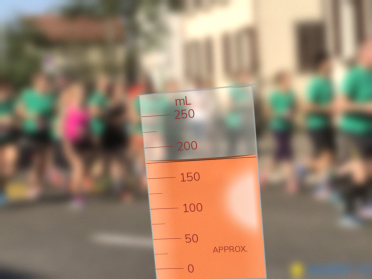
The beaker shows 175 mL
